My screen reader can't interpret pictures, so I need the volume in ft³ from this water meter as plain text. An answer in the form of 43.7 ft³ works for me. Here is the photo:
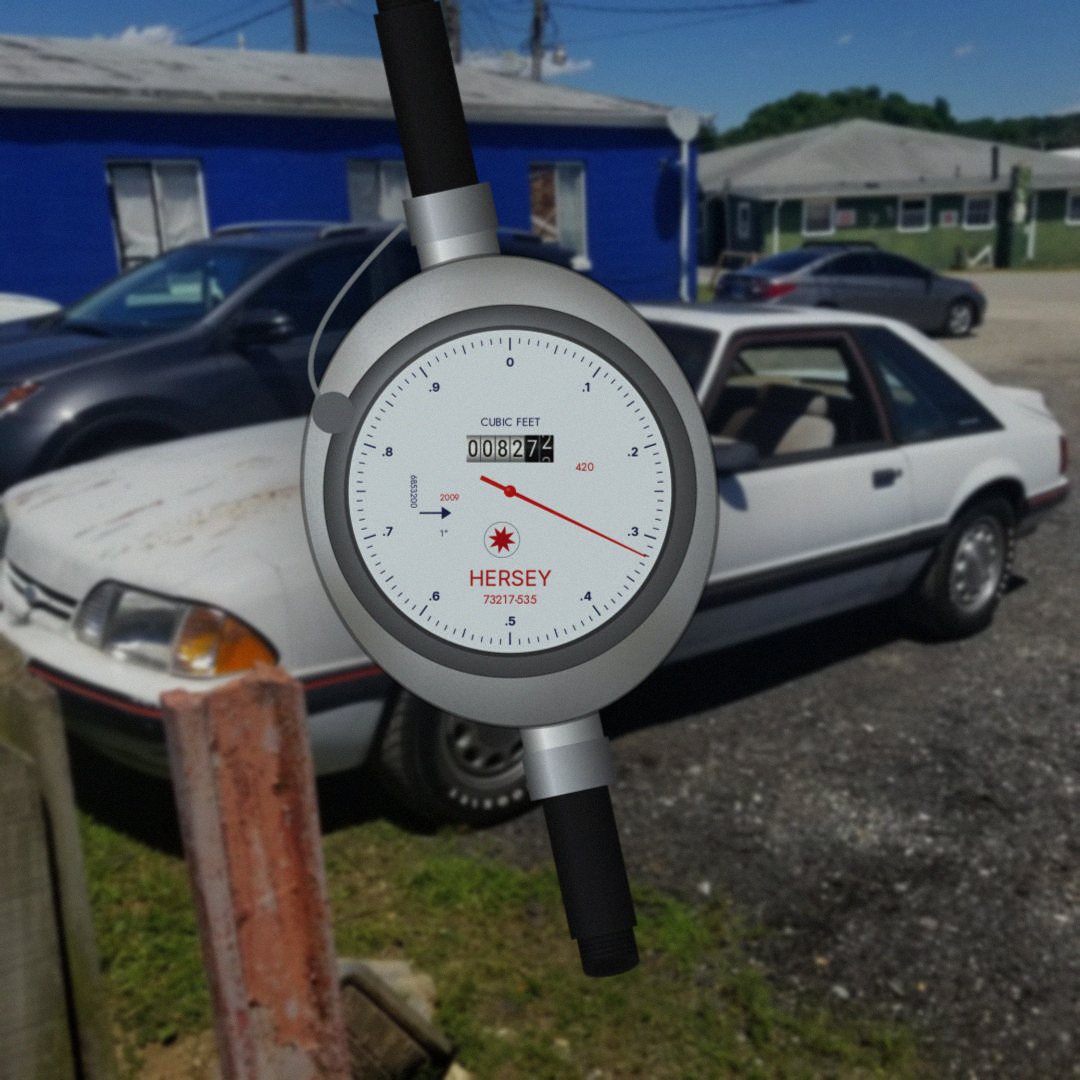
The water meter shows 8272.32 ft³
